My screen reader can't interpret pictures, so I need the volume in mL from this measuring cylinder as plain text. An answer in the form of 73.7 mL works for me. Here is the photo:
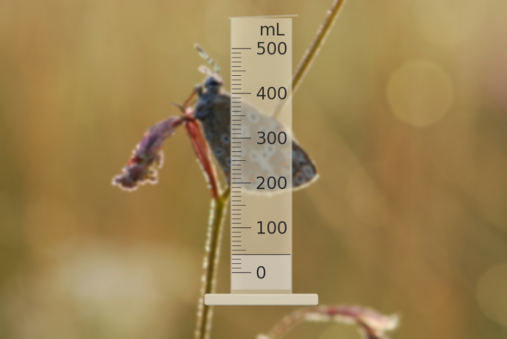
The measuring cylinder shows 40 mL
